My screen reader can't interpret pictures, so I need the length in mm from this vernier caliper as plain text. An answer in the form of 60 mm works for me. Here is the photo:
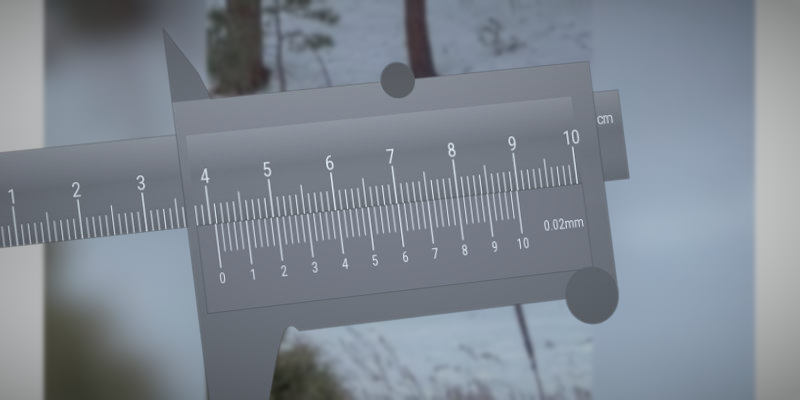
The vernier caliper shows 40.8 mm
